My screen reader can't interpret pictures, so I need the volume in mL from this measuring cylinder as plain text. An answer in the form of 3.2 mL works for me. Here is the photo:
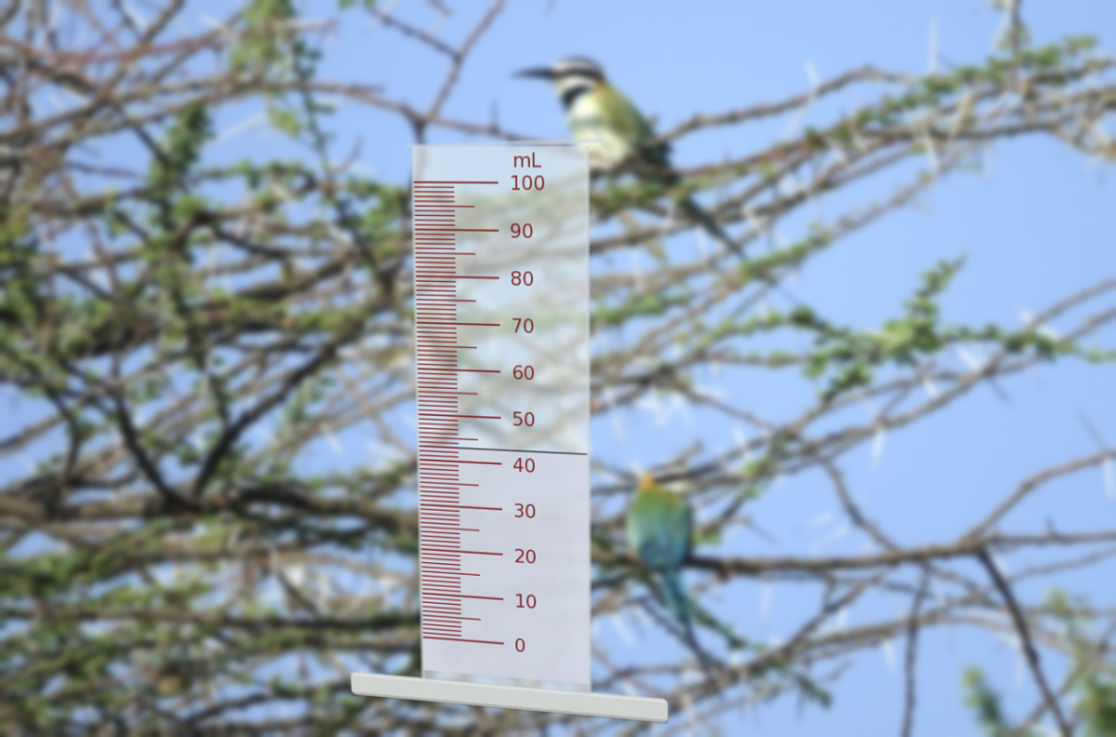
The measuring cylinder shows 43 mL
